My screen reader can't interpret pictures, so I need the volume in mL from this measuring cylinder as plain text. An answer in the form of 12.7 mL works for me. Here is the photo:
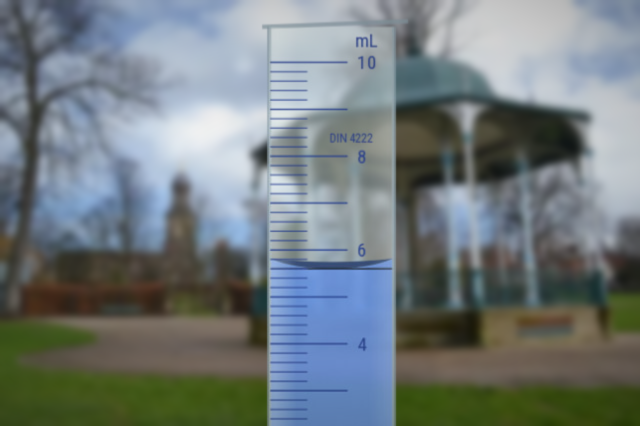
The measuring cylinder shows 5.6 mL
